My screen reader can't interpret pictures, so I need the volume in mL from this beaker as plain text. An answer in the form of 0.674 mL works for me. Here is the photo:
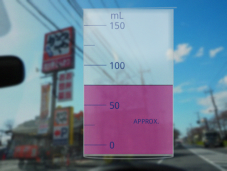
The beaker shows 75 mL
